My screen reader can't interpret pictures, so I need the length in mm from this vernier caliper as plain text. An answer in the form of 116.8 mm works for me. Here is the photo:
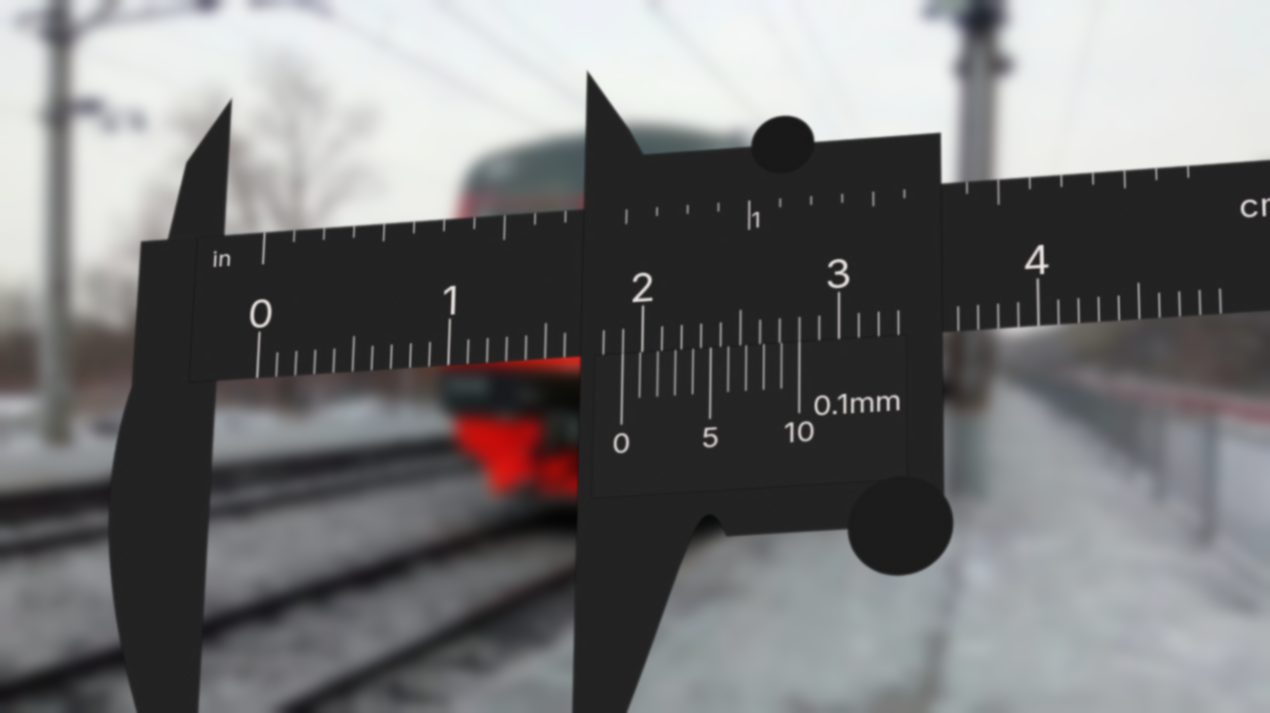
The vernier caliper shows 19.0 mm
